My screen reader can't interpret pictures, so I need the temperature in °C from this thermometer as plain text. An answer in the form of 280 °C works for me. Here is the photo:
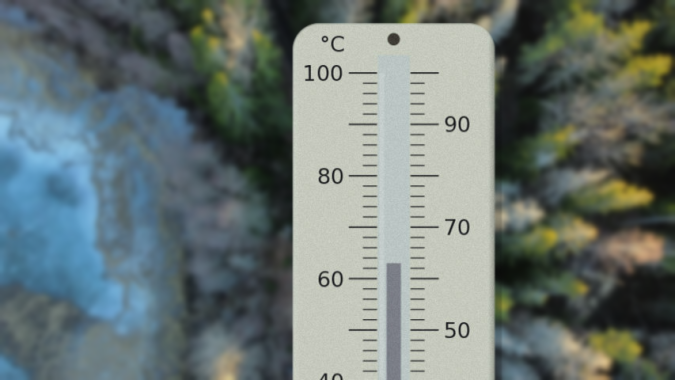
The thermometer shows 63 °C
